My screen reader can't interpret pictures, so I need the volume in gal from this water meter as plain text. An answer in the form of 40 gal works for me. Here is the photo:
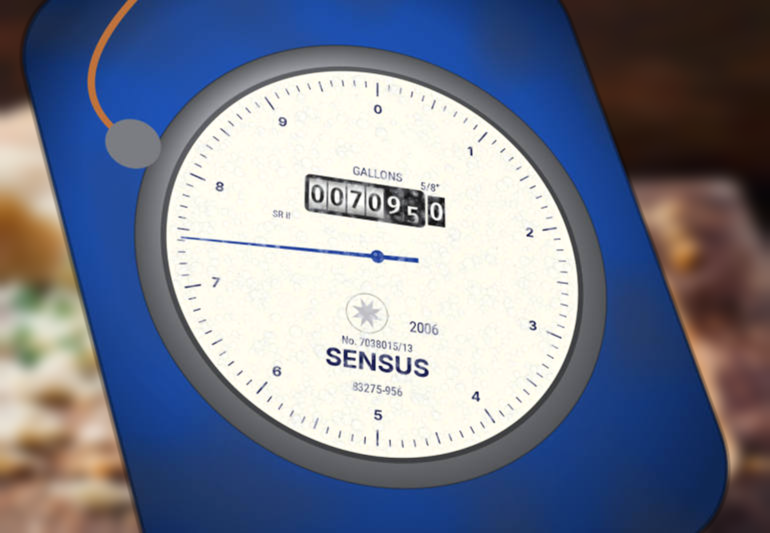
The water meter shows 70947.4 gal
